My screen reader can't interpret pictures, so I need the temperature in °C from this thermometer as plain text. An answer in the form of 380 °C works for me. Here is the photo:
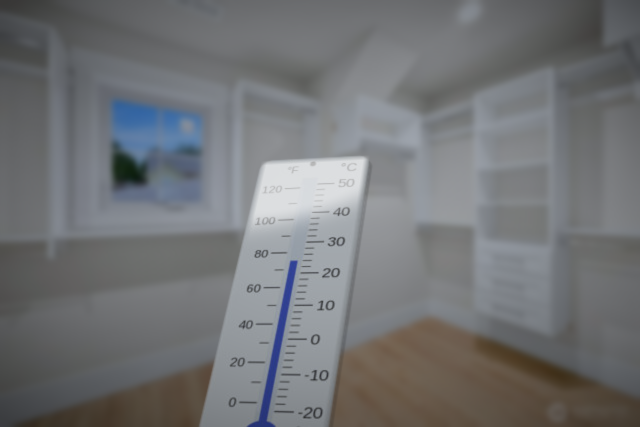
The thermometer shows 24 °C
